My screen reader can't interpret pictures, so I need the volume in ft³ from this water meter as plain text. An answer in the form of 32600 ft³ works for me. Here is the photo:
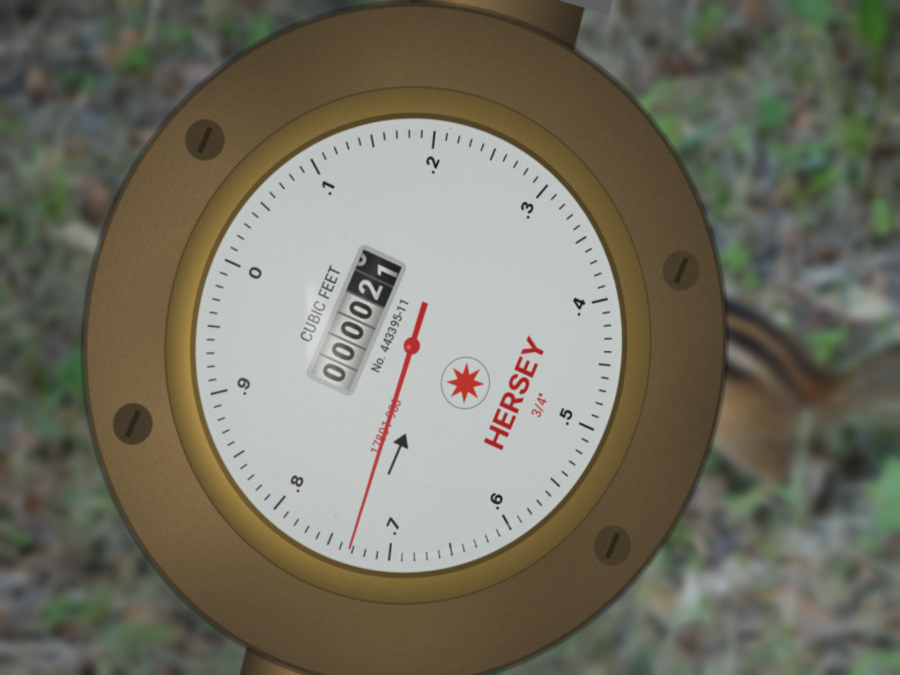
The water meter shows 20.73 ft³
